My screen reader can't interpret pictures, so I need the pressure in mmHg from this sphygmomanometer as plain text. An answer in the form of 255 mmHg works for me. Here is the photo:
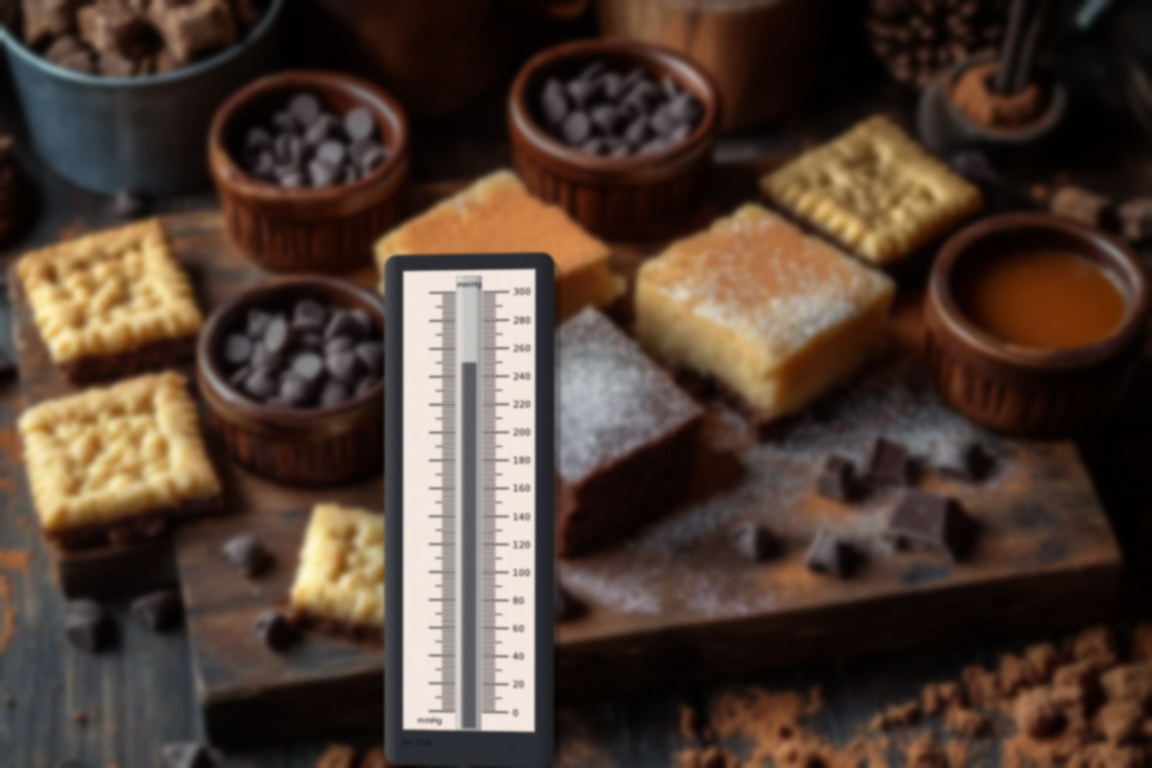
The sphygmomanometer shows 250 mmHg
